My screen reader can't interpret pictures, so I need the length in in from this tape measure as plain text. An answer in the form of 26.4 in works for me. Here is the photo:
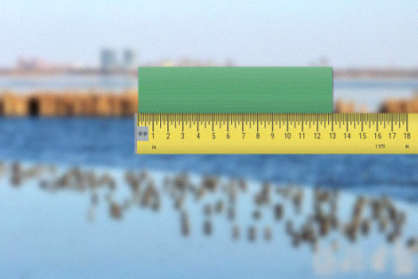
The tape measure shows 13 in
